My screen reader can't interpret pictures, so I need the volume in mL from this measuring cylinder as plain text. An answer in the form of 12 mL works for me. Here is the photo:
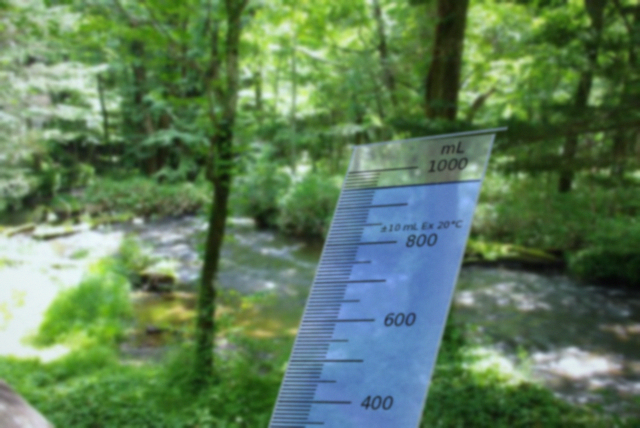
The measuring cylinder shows 950 mL
